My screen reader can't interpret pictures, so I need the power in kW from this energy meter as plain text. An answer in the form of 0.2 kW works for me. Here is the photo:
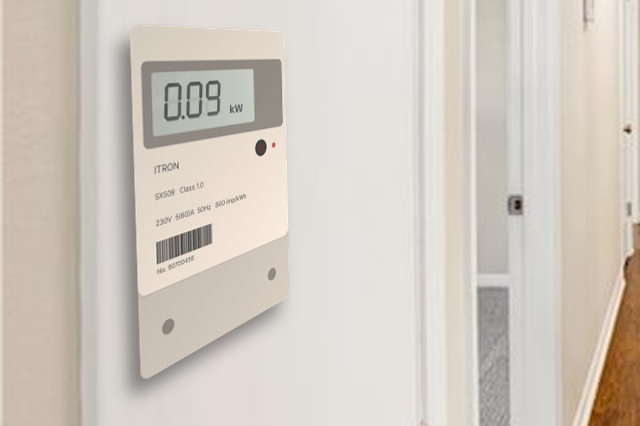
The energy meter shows 0.09 kW
